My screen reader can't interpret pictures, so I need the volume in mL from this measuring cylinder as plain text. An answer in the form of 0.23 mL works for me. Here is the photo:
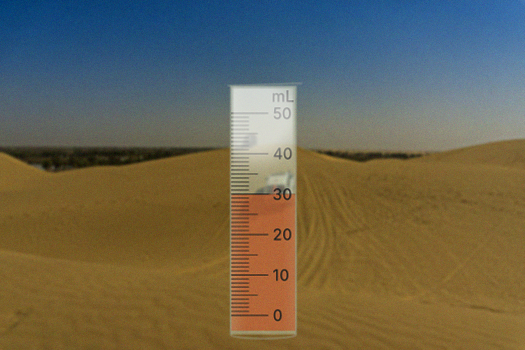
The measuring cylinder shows 30 mL
